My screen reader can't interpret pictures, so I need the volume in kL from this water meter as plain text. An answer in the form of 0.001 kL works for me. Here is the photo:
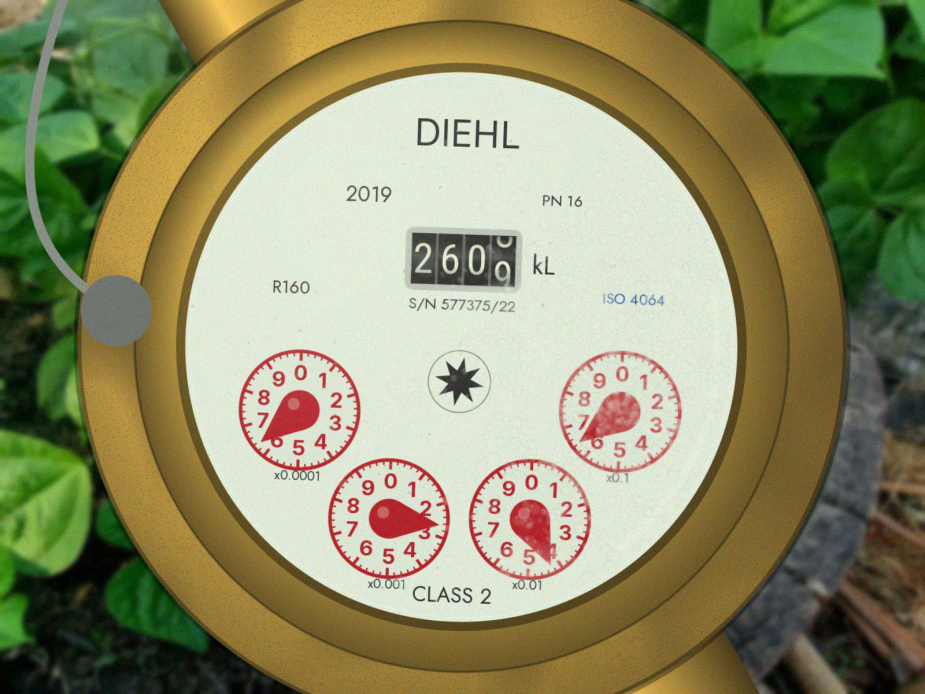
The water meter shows 2608.6426 kL
